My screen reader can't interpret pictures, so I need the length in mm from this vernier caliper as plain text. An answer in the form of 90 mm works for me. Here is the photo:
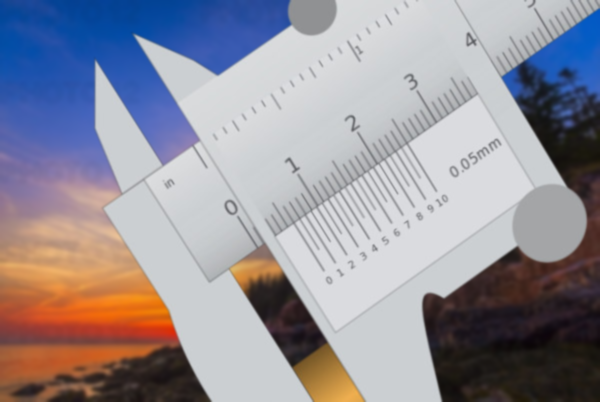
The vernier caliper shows 6.0 mm
